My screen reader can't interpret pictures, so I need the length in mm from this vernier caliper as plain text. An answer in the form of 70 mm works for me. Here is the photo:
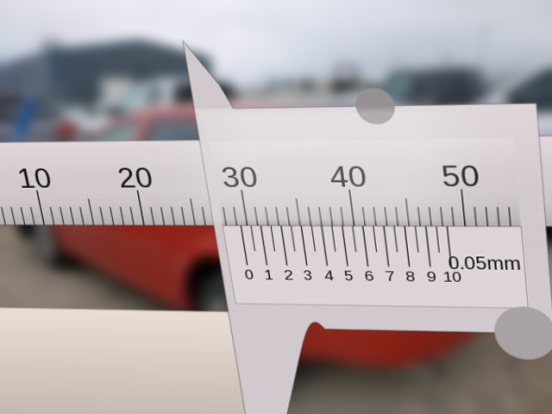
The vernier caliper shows 29.4 mm
